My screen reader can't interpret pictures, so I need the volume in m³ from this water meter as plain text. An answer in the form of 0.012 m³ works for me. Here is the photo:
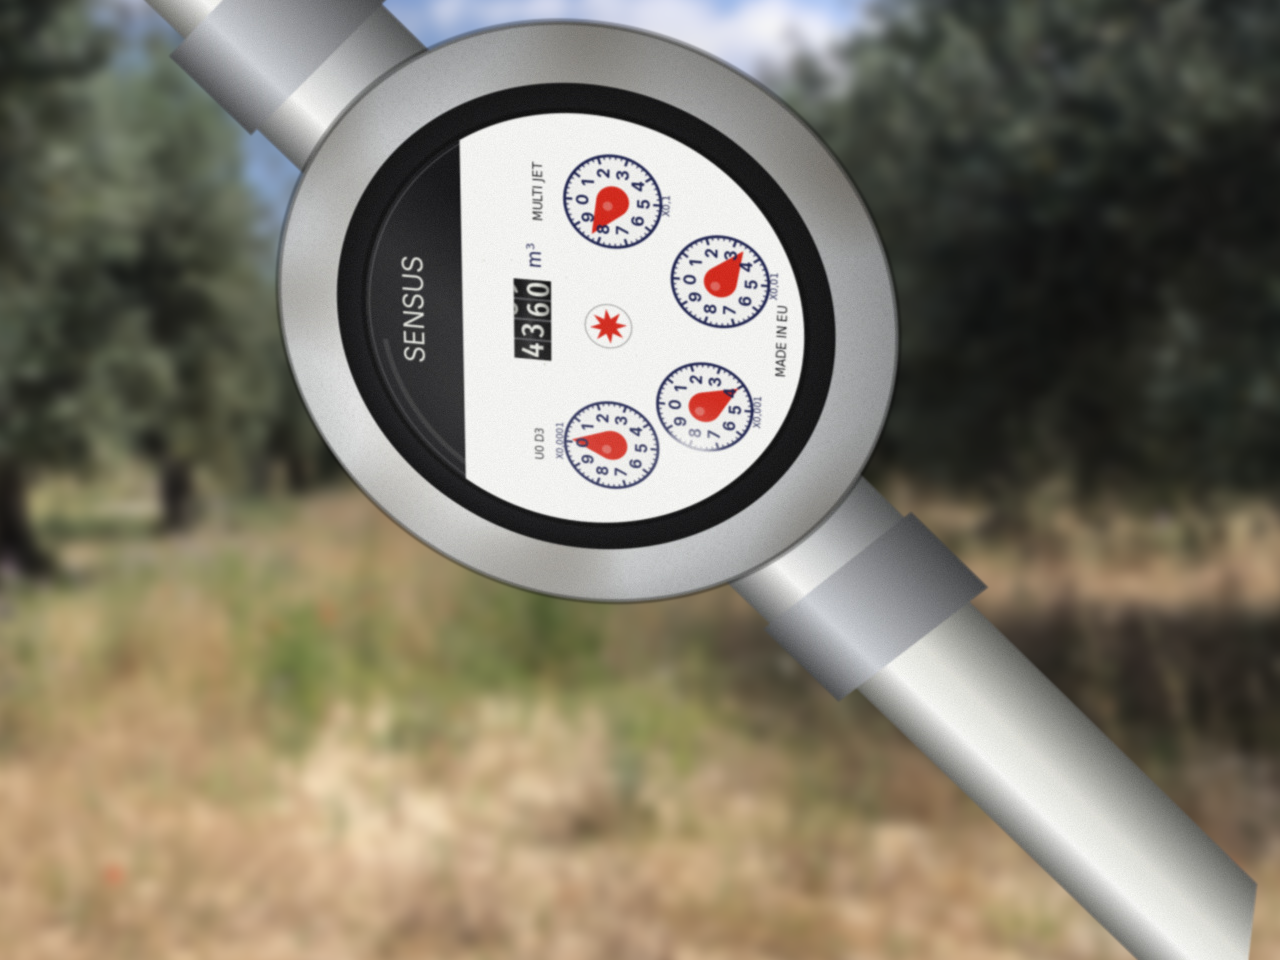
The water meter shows 4359.8340 m³
